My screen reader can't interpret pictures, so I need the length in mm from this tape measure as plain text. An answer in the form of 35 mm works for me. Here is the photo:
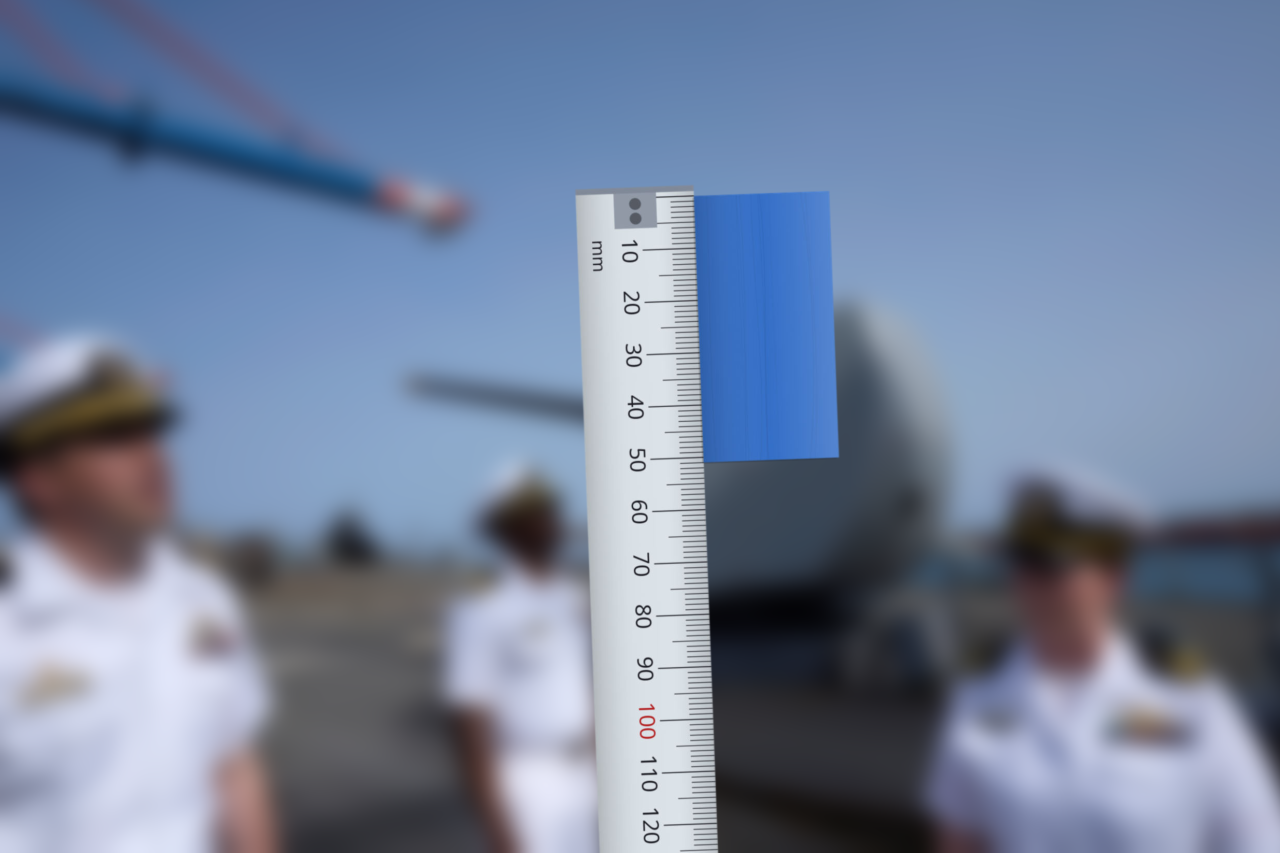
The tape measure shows 51 mm
